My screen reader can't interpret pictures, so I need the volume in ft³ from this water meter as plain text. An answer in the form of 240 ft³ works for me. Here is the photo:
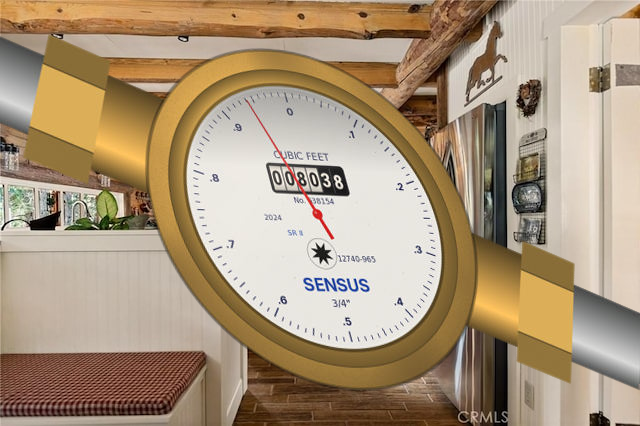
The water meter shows 8037.94 ft³
